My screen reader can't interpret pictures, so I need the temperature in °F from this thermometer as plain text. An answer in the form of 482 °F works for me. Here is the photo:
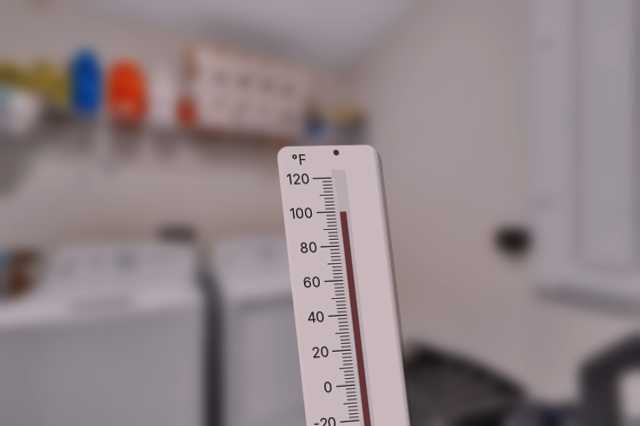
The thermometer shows 100 °F
